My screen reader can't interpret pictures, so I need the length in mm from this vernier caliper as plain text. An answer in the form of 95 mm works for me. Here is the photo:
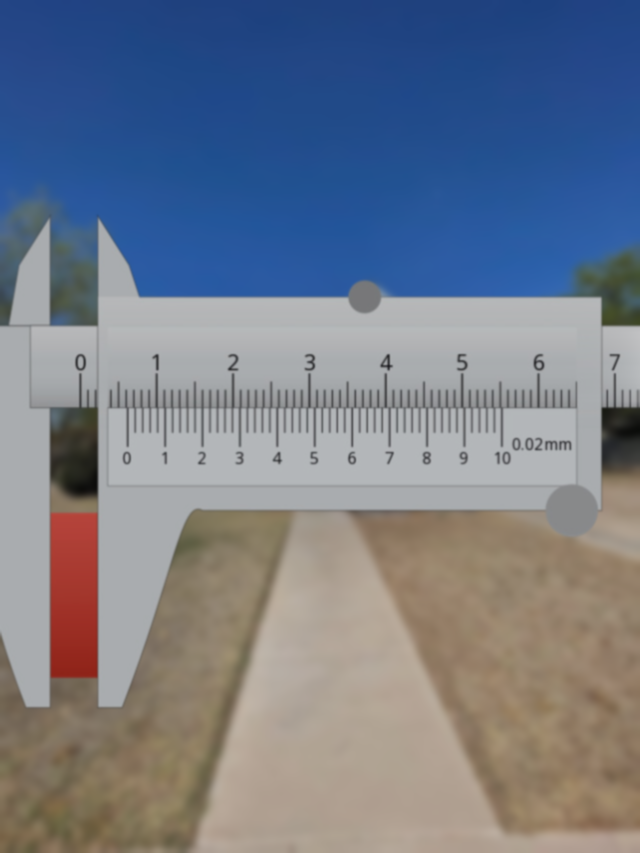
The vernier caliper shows 6.2 mm
